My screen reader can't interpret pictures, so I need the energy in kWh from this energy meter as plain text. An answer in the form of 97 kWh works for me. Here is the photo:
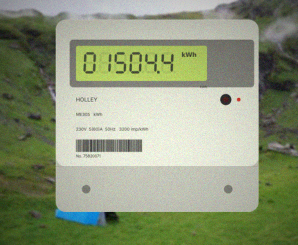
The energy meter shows 1504.4 kWh
